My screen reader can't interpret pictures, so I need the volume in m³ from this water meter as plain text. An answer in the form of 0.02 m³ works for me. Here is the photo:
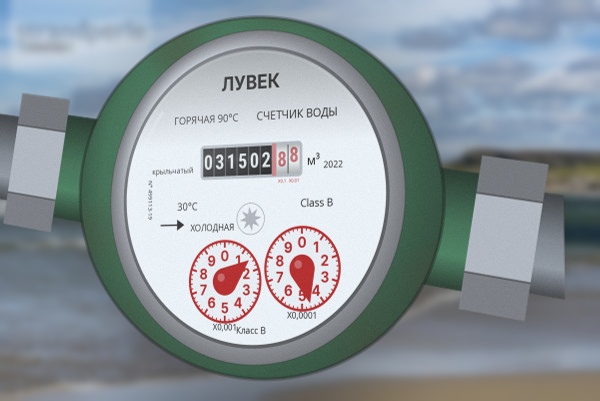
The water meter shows 31502.8814 m³
